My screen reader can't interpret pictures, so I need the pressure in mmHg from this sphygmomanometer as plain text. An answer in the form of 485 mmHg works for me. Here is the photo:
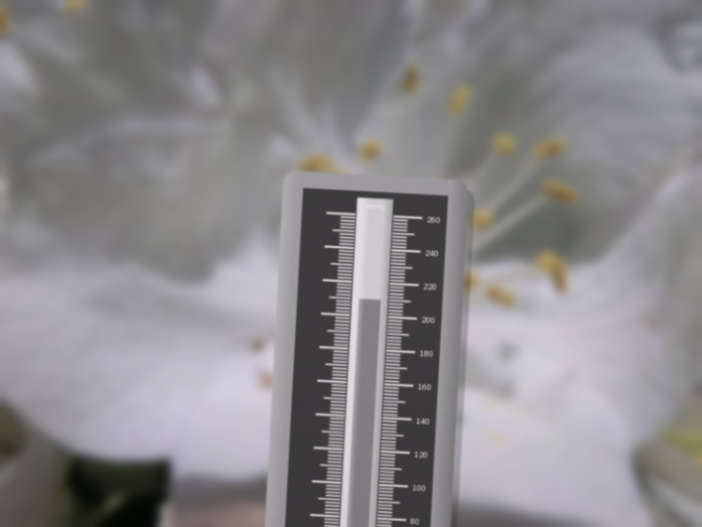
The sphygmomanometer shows 210 mmHg
